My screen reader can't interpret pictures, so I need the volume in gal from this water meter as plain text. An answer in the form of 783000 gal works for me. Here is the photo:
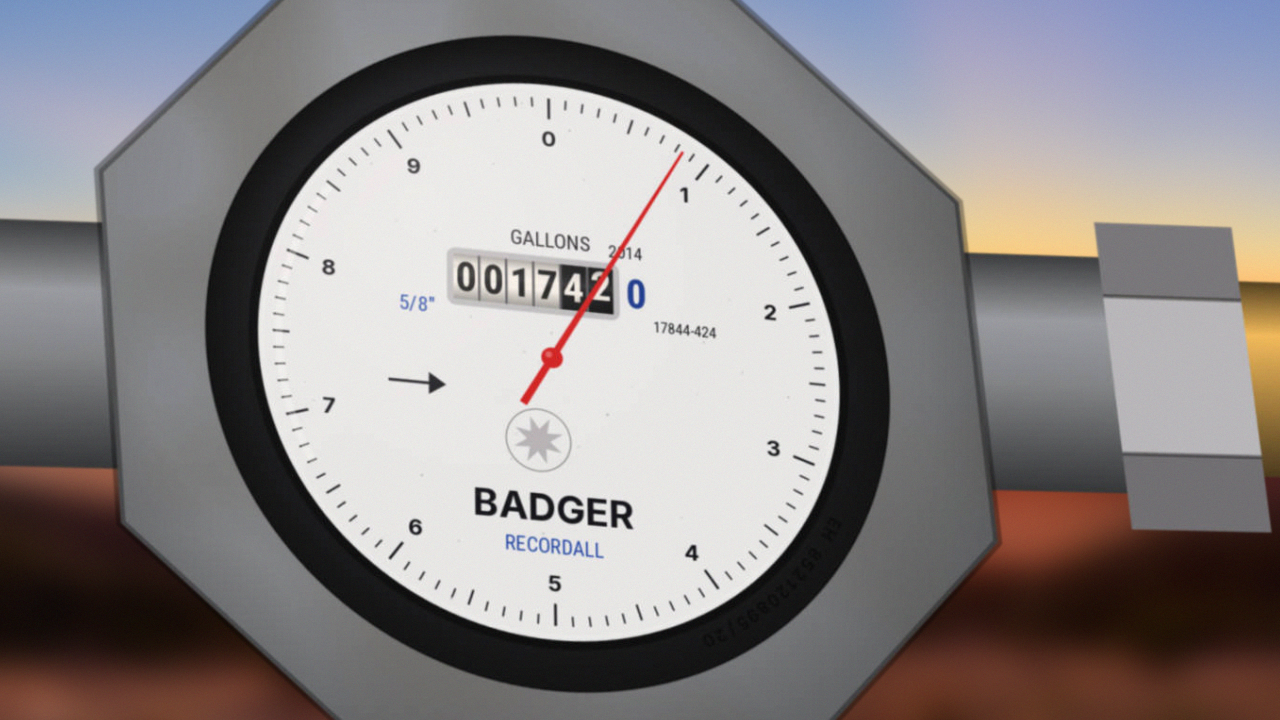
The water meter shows 17420.8 gal
